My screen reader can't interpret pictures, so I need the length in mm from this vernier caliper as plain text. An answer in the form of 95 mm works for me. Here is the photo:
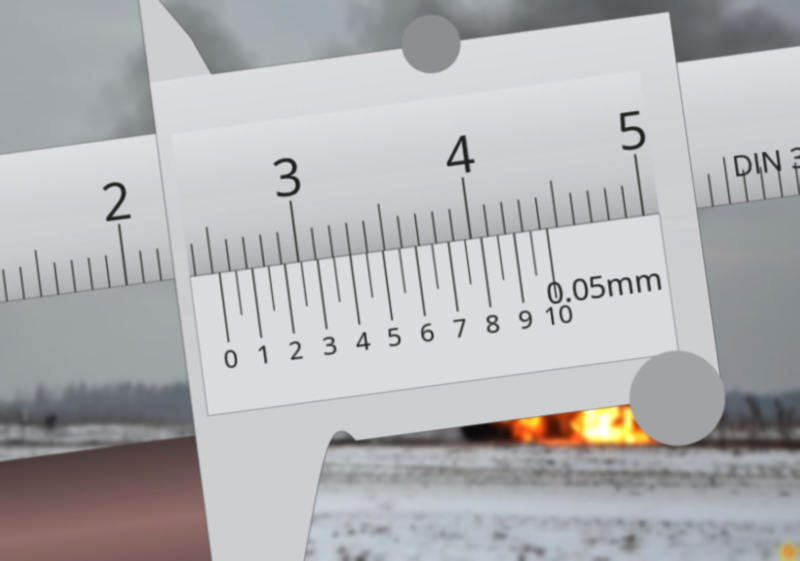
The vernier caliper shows 25.4 mm
